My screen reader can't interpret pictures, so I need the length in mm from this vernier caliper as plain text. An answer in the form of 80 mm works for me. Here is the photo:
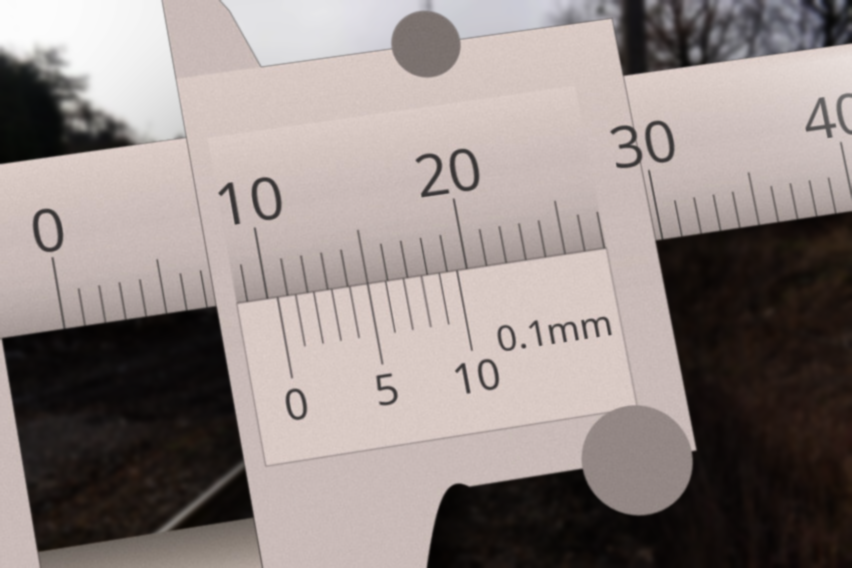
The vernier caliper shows 10.5 mm
